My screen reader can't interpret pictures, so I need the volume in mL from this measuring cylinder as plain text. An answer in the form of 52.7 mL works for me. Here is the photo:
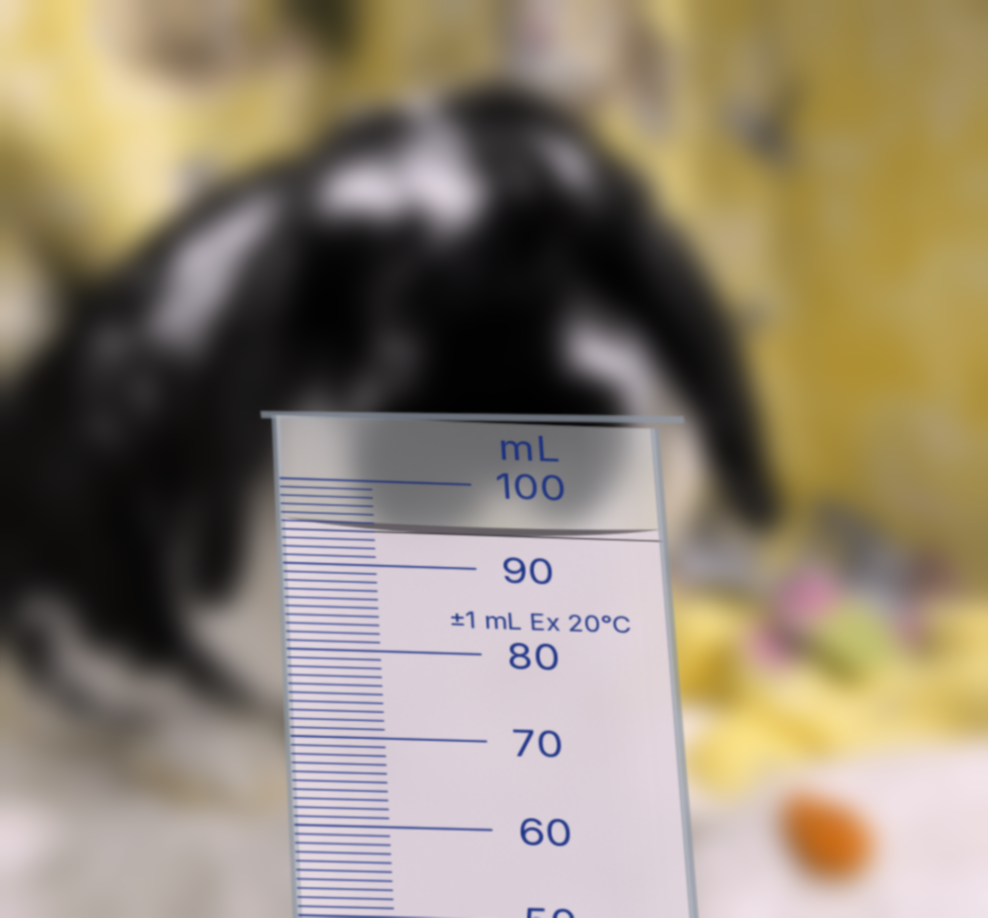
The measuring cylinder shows 94 mL
